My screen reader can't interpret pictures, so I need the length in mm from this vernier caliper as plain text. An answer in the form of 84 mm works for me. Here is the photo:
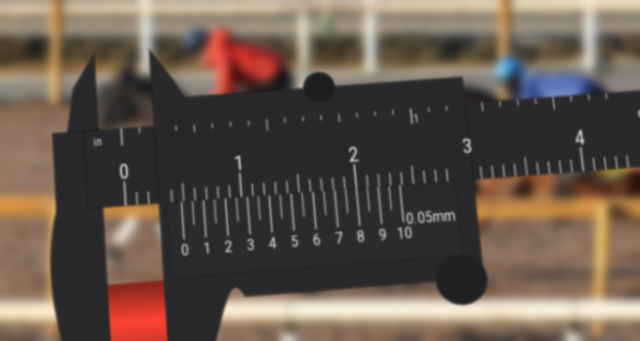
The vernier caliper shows 4.8 mm
